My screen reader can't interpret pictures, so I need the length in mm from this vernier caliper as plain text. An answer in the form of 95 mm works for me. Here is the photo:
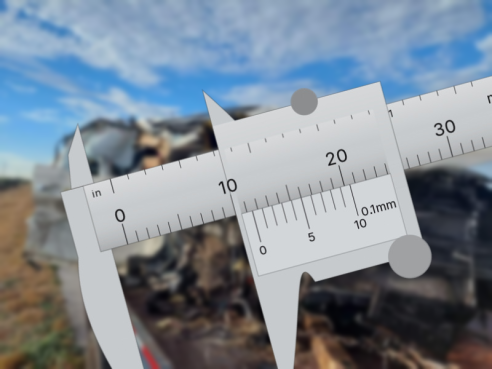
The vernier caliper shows 11.5 mm
